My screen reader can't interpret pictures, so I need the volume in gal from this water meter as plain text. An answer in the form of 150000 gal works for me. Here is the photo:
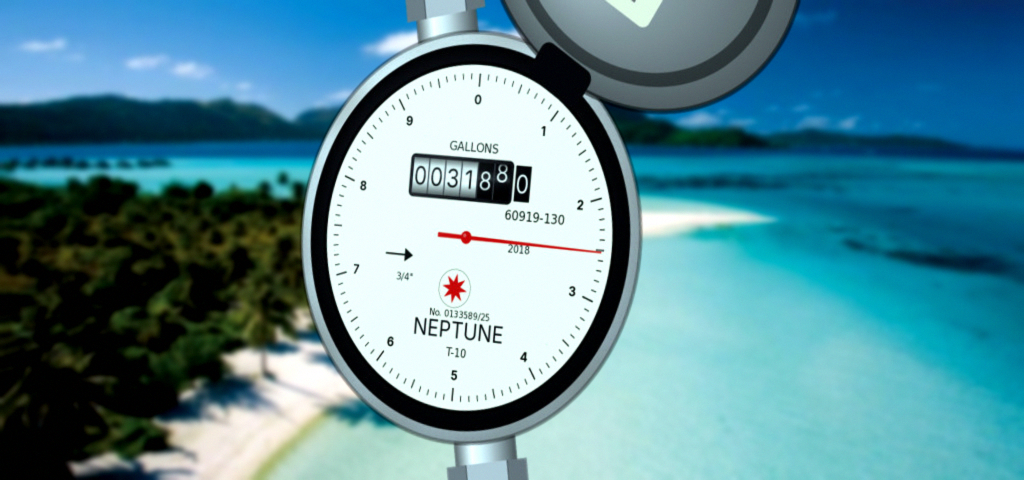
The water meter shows 31882.5 gal
